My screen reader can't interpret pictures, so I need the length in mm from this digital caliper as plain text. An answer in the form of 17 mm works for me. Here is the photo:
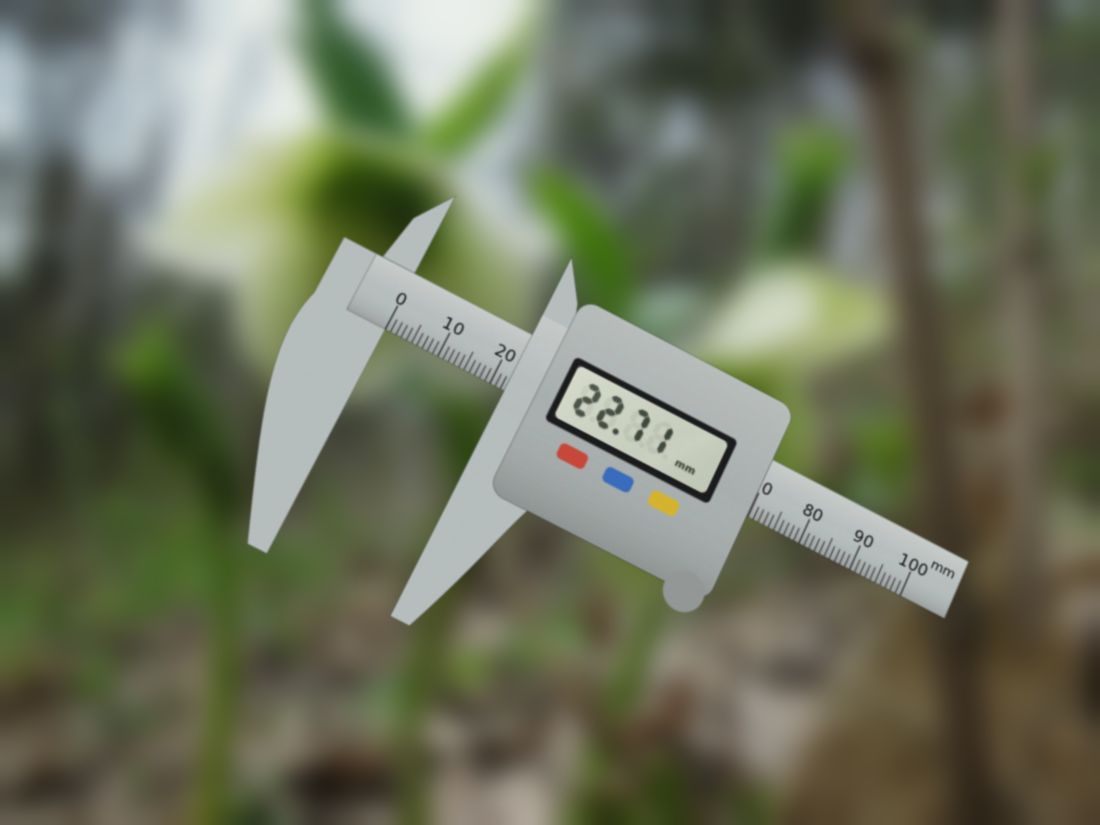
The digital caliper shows 22.71 mm
